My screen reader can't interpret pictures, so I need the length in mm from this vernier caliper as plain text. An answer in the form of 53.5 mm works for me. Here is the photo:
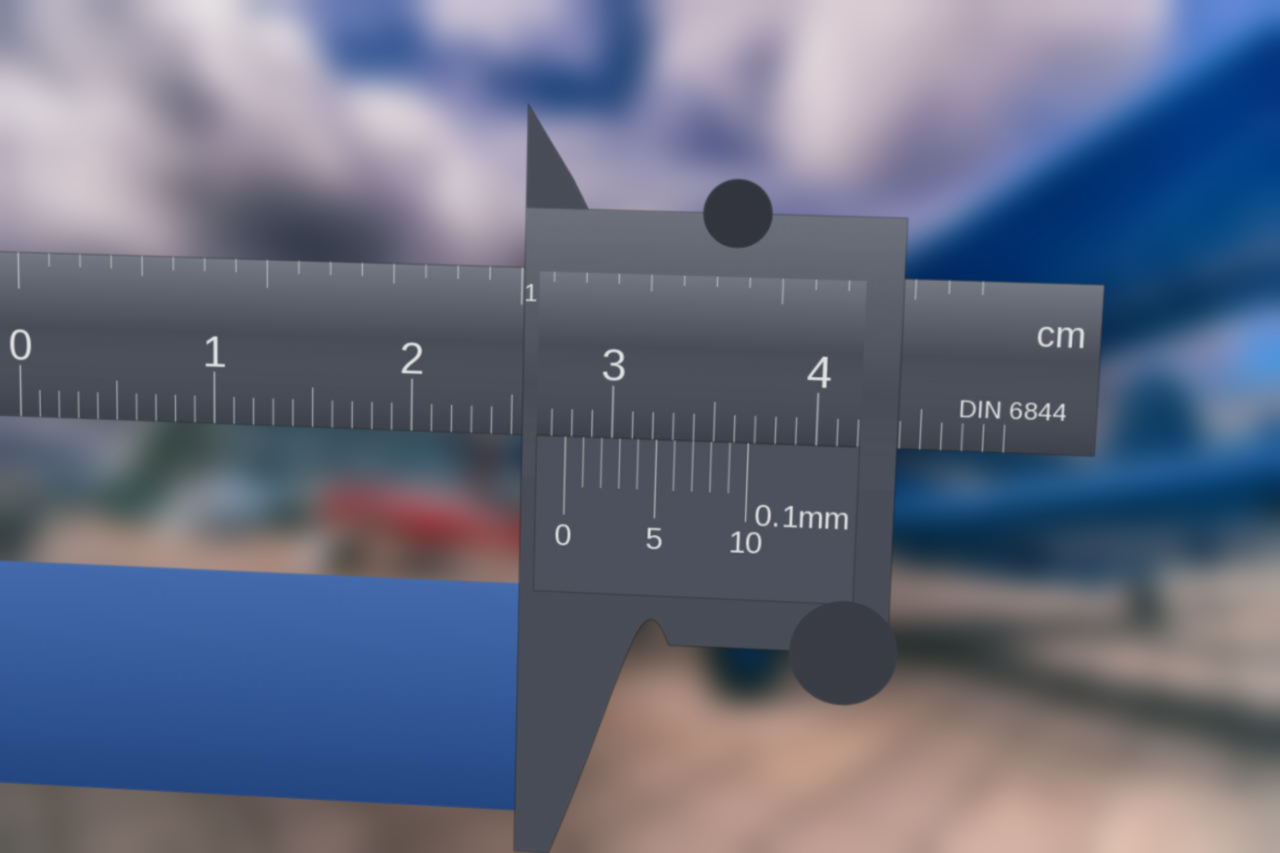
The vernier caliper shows 27.7 mm
